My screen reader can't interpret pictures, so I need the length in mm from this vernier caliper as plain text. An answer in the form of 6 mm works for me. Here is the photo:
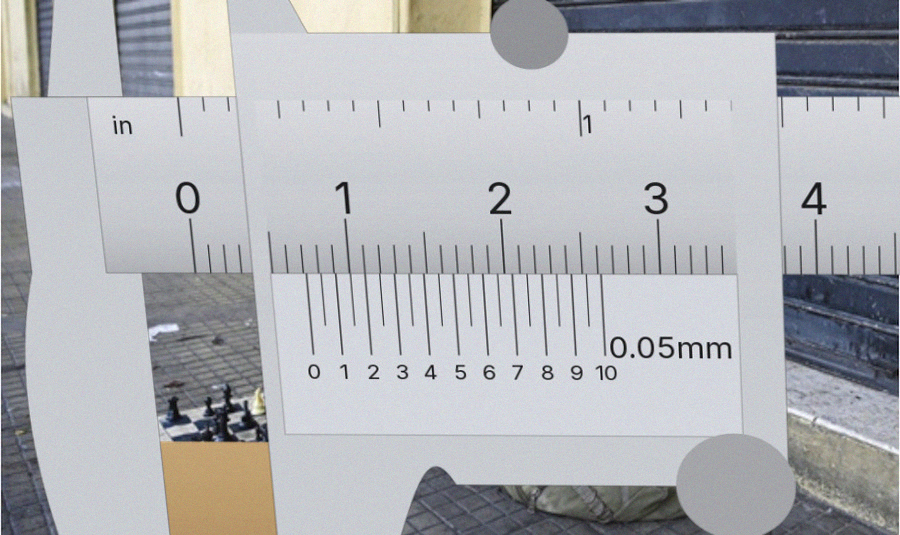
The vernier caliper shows 7.2 mm
